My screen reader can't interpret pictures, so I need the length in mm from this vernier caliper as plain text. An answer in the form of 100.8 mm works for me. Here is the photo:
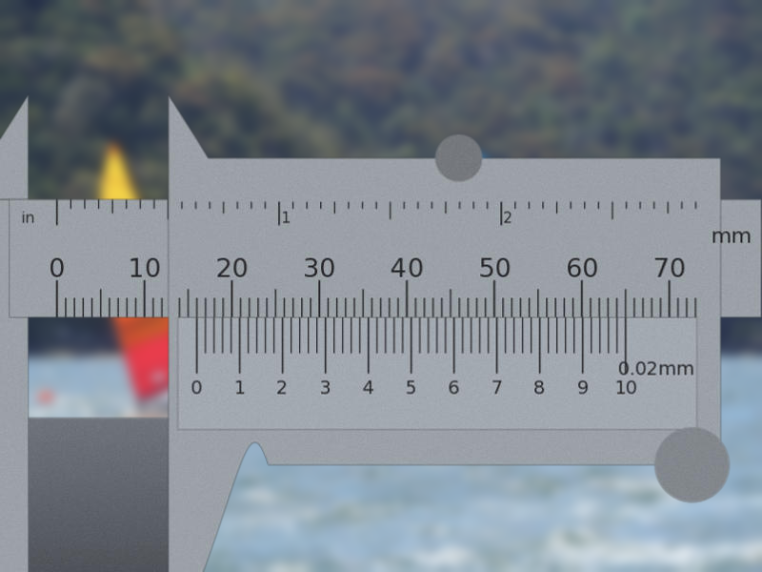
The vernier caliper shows 16.0 mm
